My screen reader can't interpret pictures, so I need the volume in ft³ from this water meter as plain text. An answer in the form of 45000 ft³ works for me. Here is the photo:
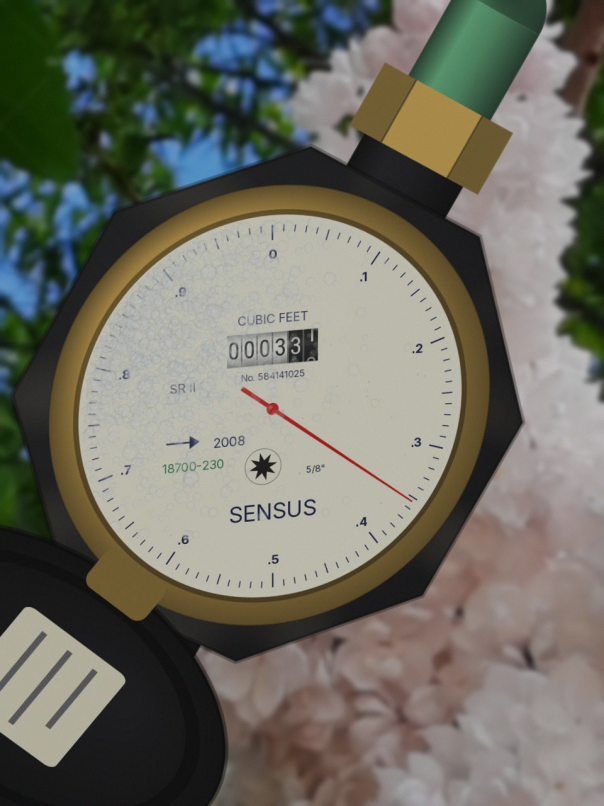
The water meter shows 331.35 ft³
